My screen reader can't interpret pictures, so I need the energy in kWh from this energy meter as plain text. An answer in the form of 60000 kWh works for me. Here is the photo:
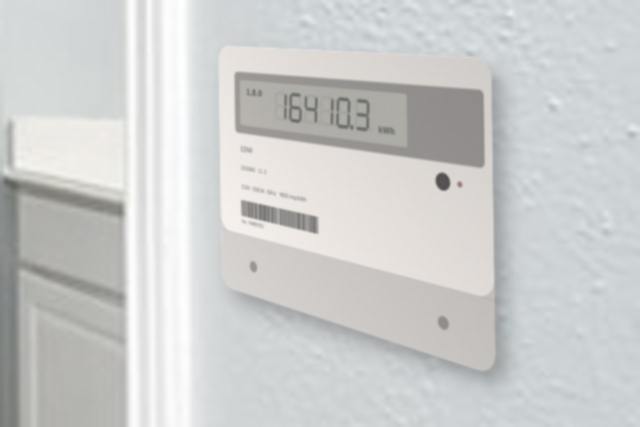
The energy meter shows 16410.3 kWh
